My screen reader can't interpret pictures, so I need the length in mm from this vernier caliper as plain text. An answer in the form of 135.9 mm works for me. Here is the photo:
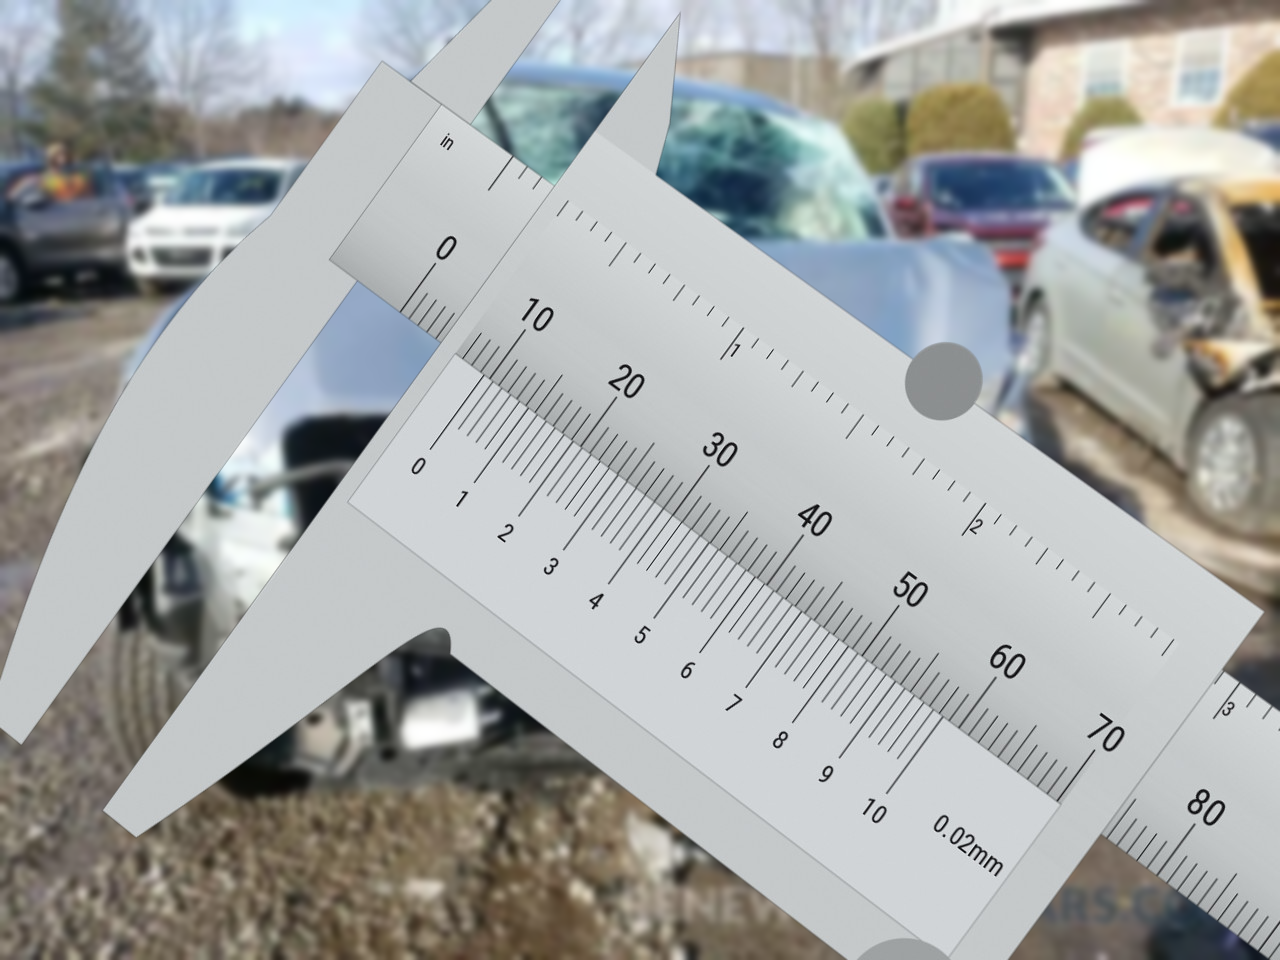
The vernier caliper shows 9.4 mm
